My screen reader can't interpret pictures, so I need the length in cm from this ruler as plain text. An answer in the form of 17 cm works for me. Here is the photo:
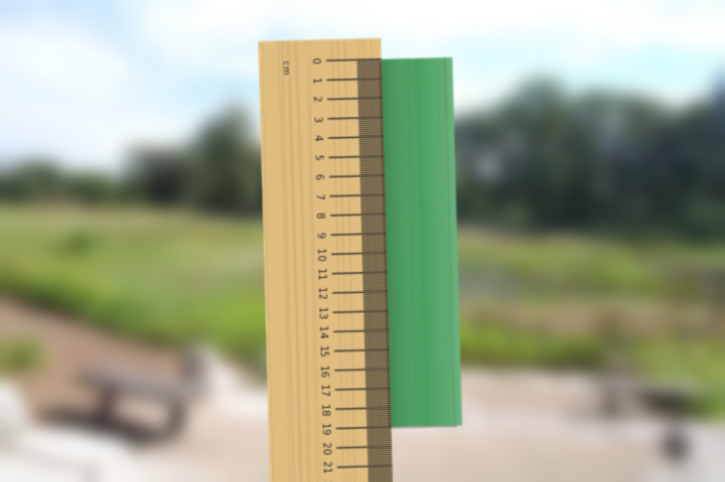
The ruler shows 19 cm
